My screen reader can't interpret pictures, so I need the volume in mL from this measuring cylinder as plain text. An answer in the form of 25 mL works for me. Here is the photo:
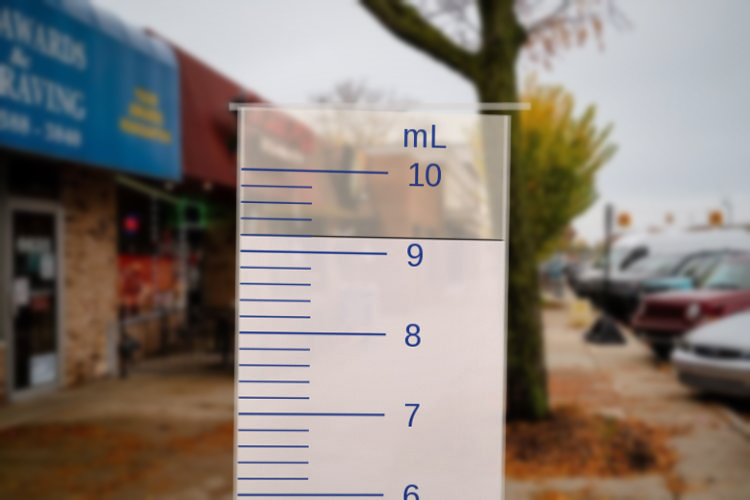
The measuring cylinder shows 9.2 mL
